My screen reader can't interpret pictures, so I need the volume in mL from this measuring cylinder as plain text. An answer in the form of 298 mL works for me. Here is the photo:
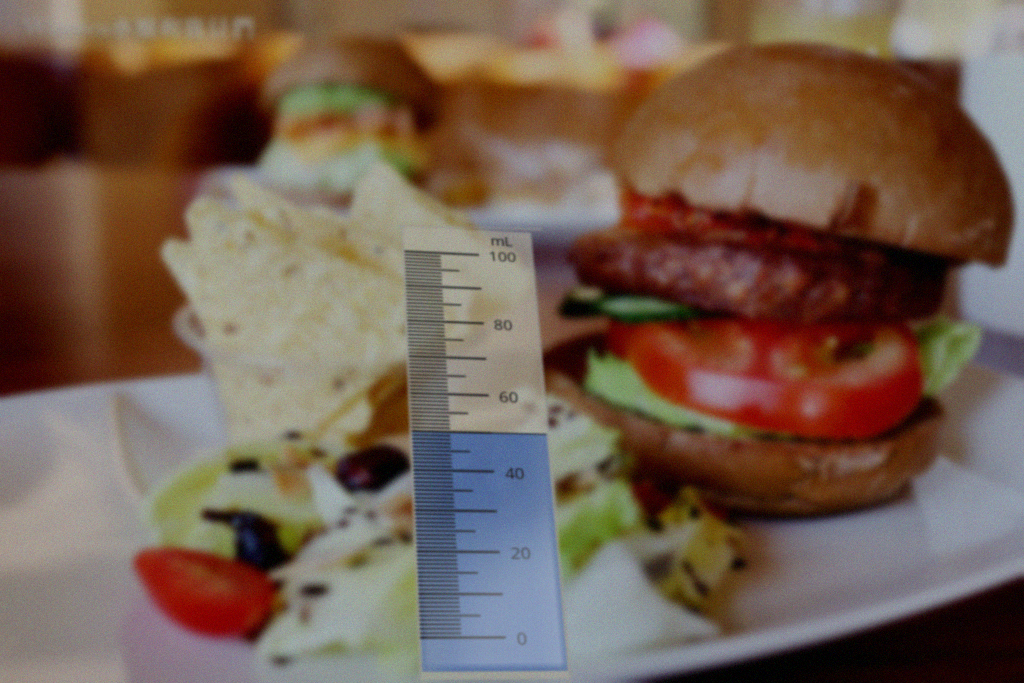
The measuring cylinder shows 50 mL
